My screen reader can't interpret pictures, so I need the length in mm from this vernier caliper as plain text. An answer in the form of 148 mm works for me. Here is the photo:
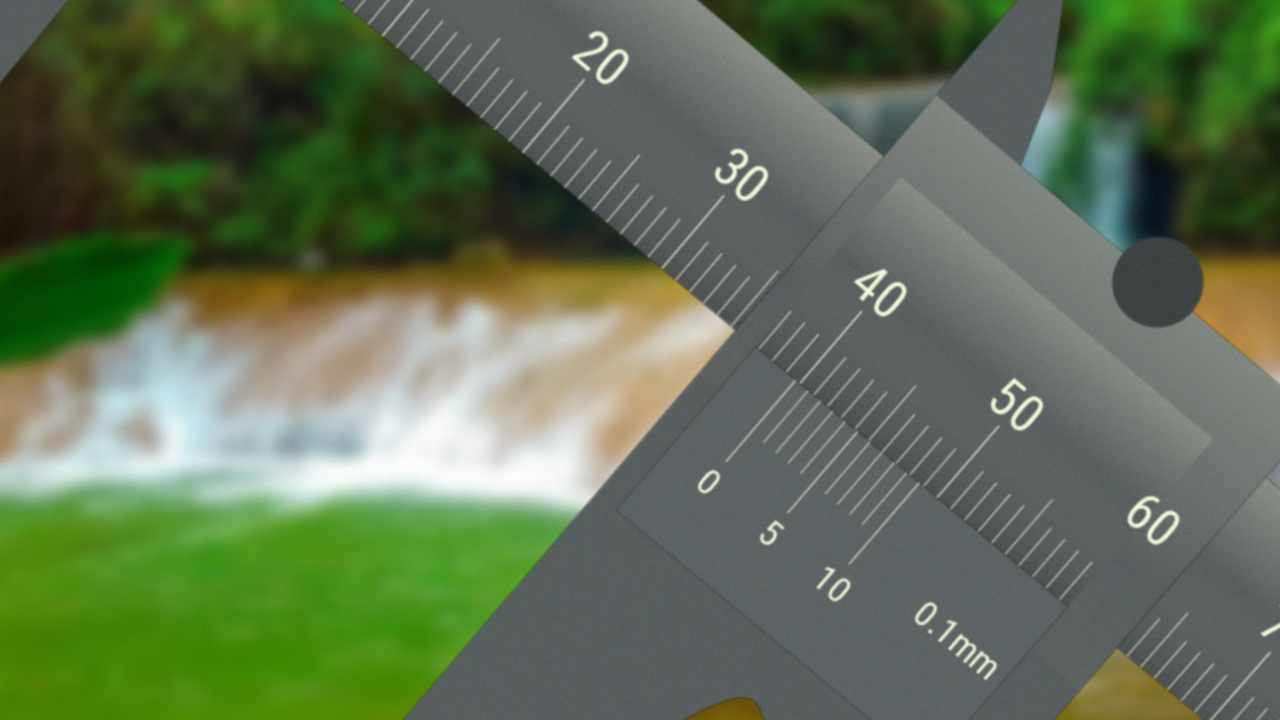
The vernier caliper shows 39.7 mm
